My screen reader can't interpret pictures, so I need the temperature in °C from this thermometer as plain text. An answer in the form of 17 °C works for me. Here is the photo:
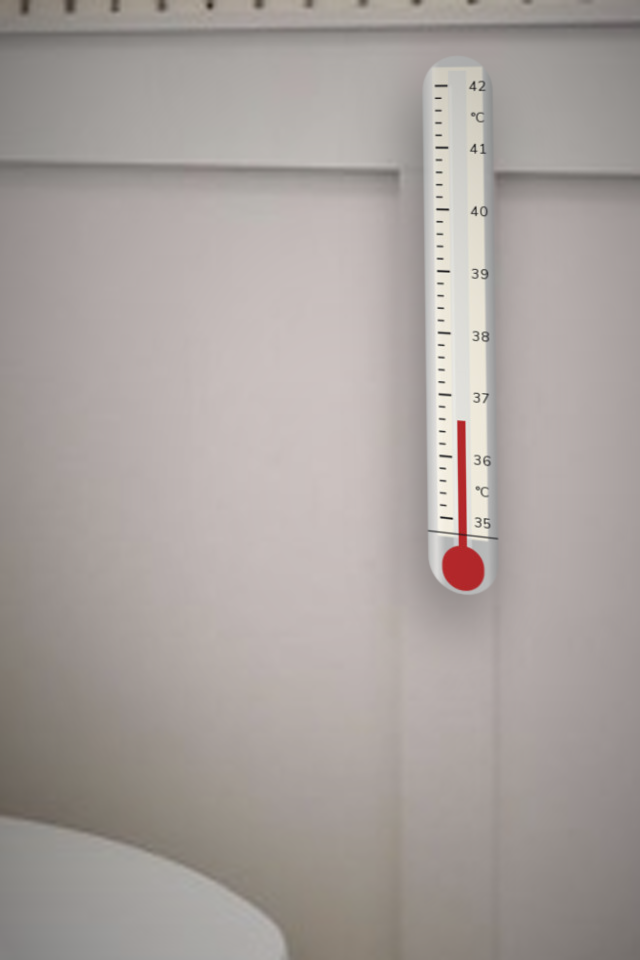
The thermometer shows 36.6 °C
